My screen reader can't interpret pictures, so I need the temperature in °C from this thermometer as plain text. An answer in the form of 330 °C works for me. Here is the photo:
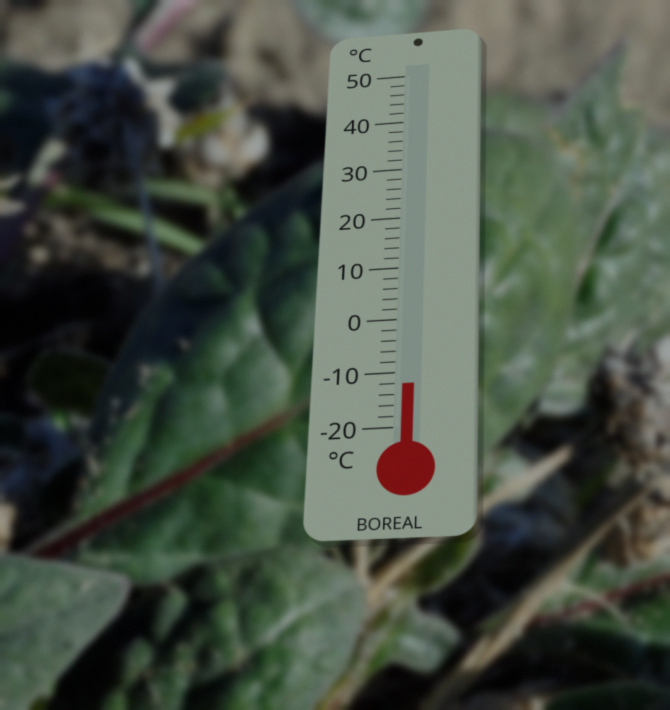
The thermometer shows -12 °C
